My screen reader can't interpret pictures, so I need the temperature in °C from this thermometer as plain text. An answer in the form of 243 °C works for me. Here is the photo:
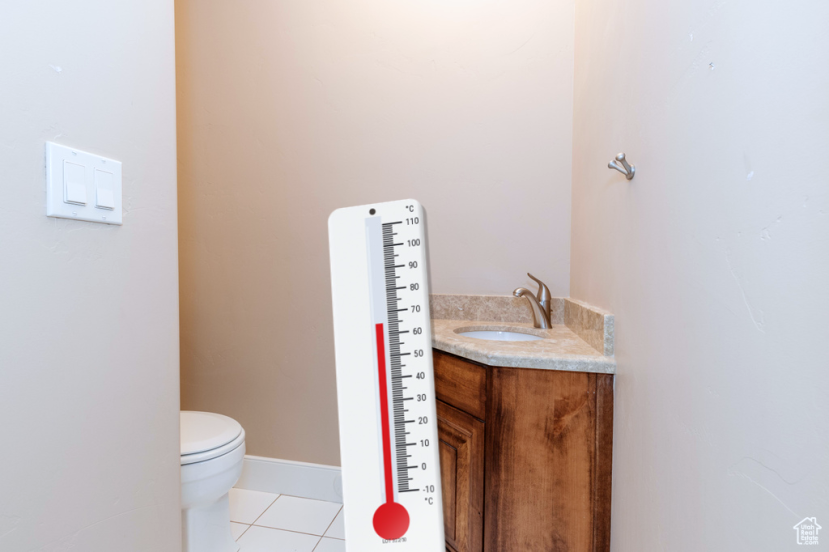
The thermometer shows 65 °C
